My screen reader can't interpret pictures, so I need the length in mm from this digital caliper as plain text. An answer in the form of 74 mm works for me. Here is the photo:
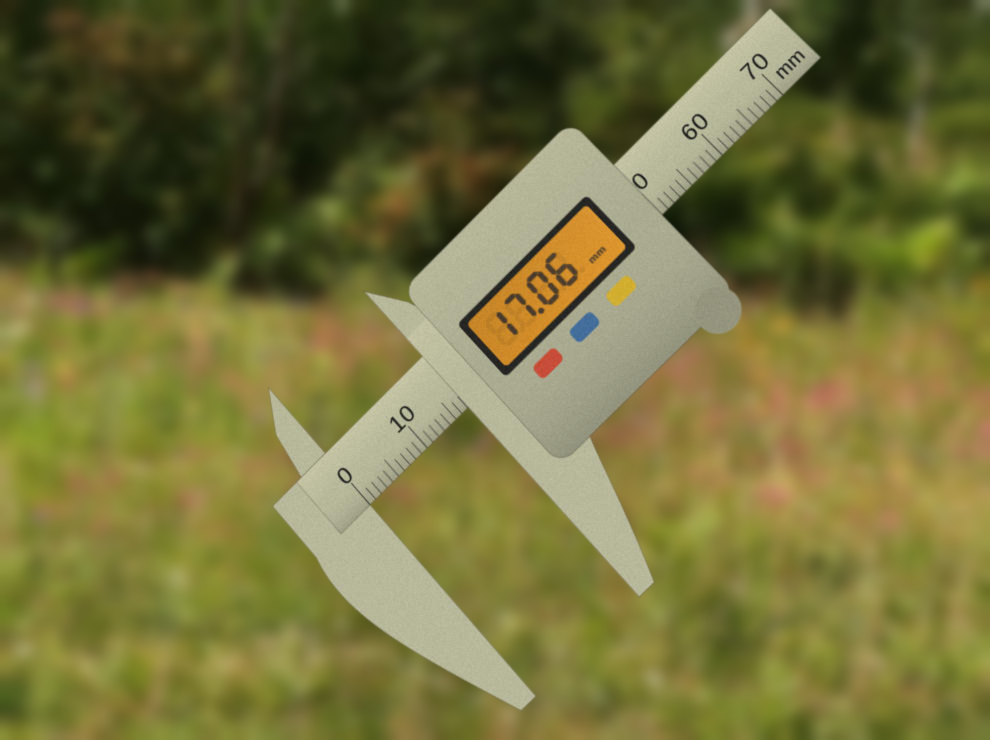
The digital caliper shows 17.06 mm
